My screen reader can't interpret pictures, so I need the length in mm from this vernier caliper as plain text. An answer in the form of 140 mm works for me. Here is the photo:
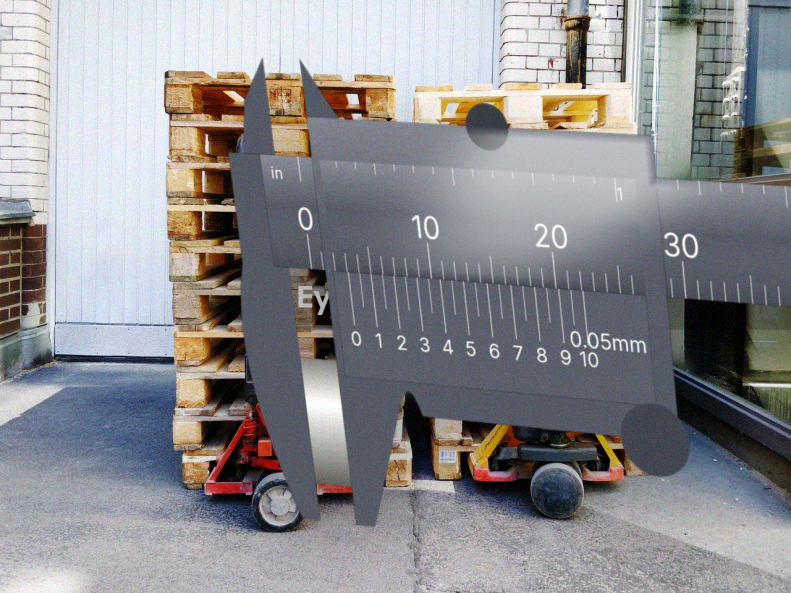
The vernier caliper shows 3.1 mm
